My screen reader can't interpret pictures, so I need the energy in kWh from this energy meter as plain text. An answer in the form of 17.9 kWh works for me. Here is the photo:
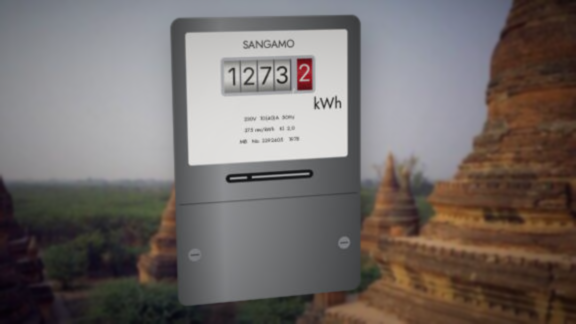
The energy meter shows 1273.2 kWh
